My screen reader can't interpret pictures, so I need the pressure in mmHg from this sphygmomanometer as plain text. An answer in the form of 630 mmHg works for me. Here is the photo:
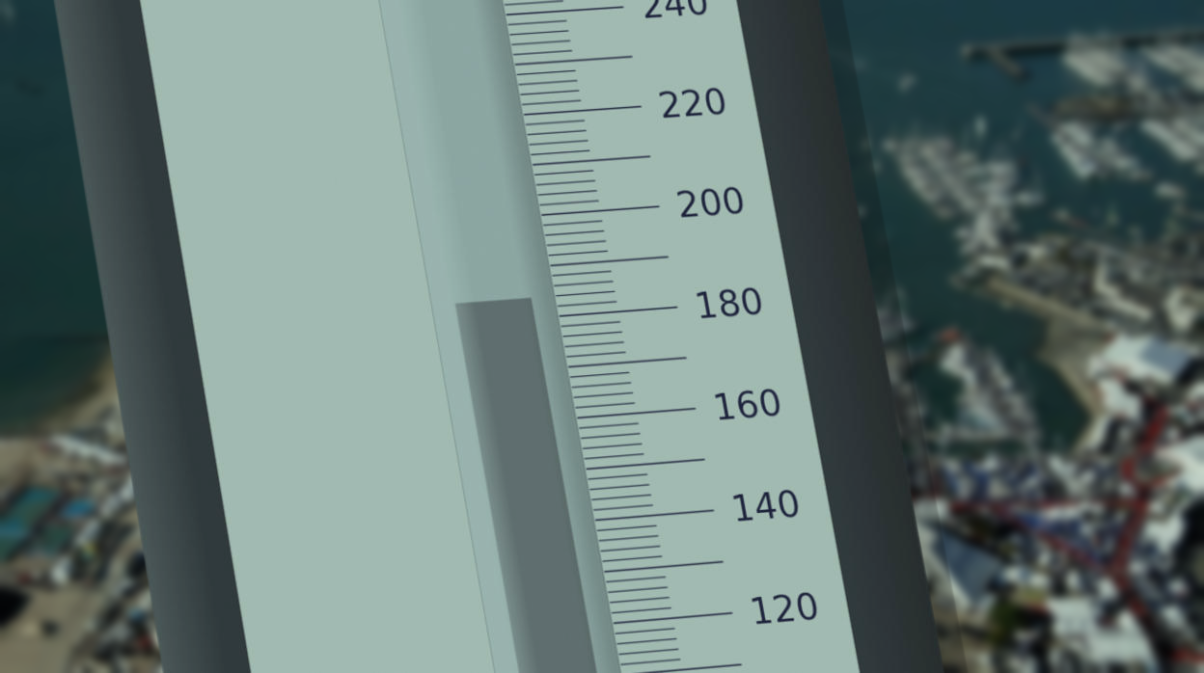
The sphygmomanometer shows 184 mmHg
